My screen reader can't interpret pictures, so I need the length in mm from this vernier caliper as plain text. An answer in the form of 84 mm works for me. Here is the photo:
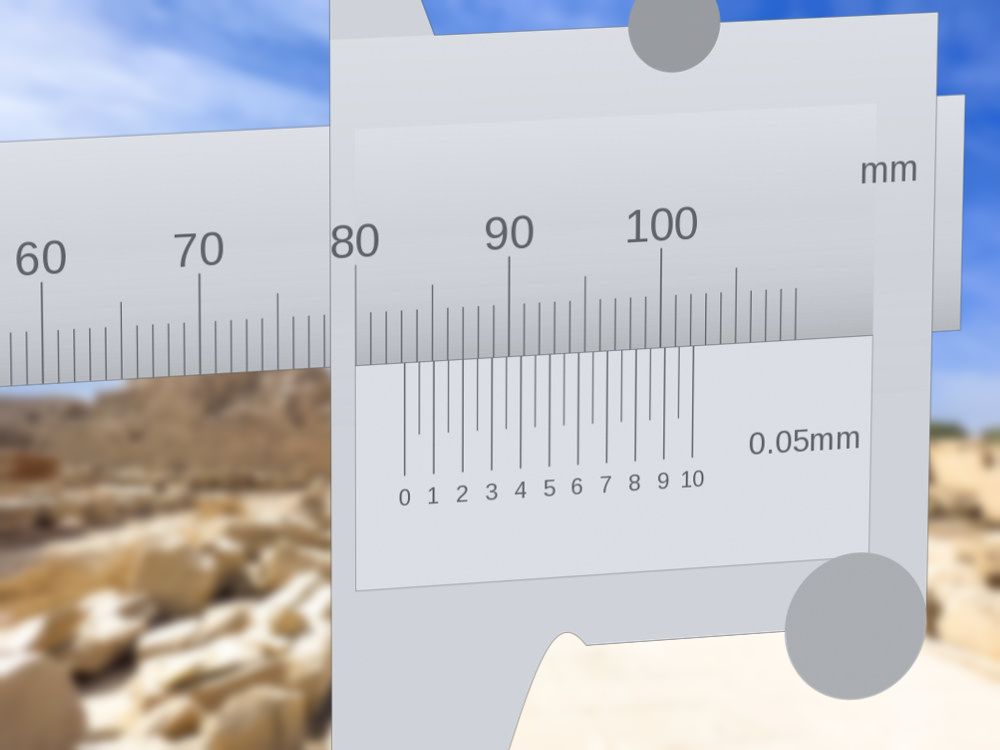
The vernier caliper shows 83.2 mm
